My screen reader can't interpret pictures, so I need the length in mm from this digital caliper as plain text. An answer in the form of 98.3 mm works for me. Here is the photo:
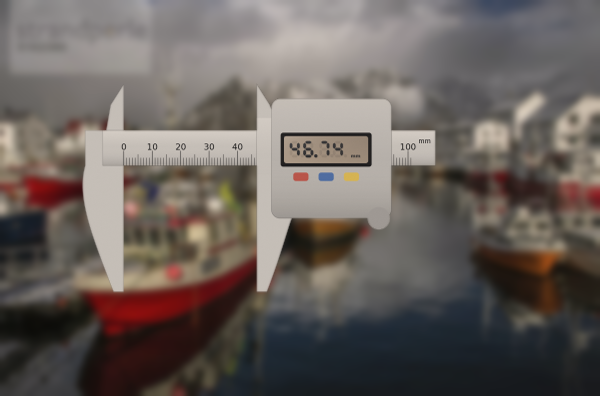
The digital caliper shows 46.74 mm
